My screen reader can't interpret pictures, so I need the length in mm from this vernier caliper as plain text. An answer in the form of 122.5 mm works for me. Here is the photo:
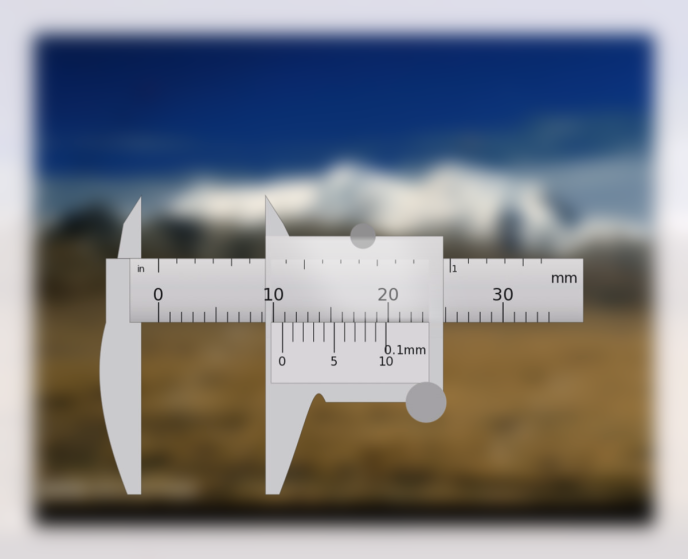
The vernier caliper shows 10.8 mm
